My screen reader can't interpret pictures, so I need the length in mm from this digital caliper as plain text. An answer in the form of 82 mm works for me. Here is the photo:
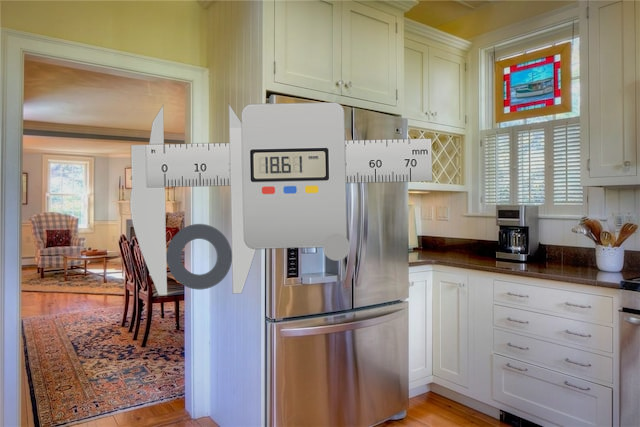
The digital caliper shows 18.61 mm
